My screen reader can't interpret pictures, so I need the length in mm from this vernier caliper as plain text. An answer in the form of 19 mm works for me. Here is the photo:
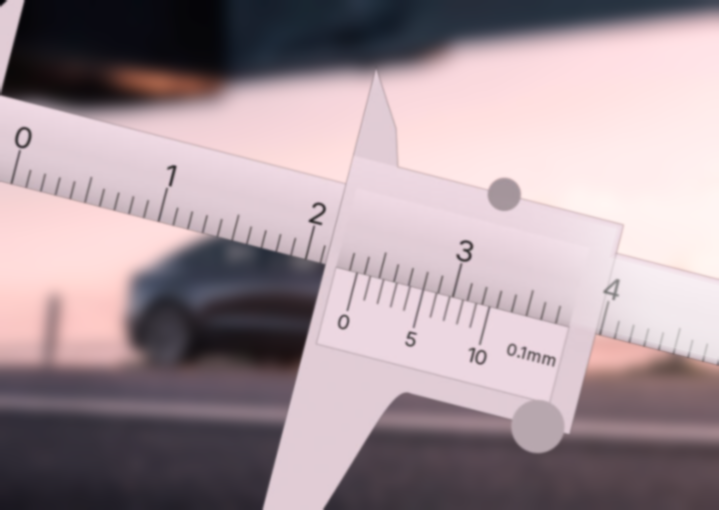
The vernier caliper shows 23.5 mm
